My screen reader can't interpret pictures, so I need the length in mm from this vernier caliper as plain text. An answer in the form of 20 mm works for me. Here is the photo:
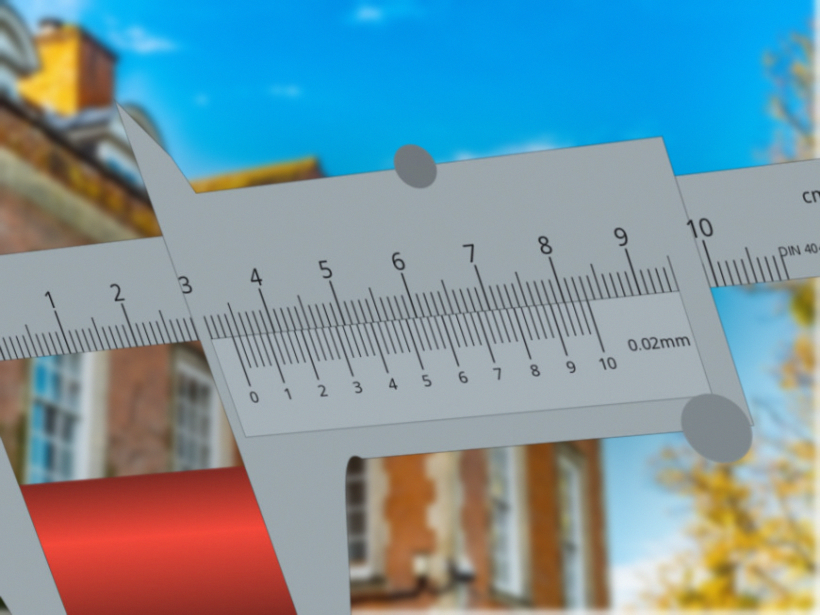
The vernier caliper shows 34.0 mm
